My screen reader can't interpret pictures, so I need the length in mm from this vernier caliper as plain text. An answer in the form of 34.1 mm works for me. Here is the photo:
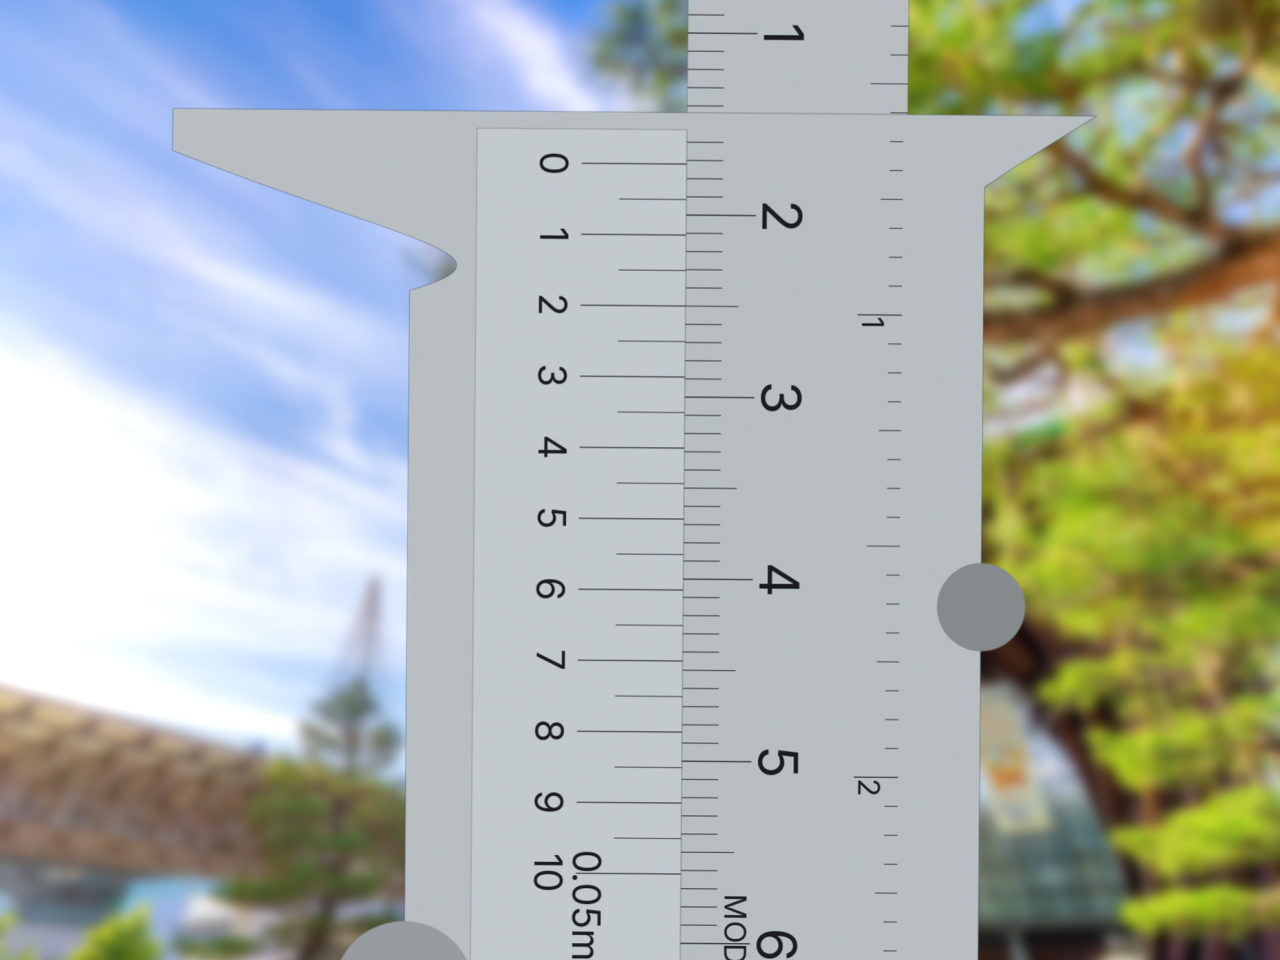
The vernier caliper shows 17.2 mm
